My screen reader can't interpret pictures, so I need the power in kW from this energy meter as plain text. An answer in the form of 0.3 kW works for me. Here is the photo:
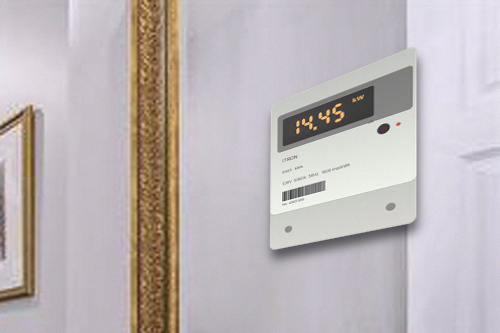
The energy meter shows 14.45 kW
